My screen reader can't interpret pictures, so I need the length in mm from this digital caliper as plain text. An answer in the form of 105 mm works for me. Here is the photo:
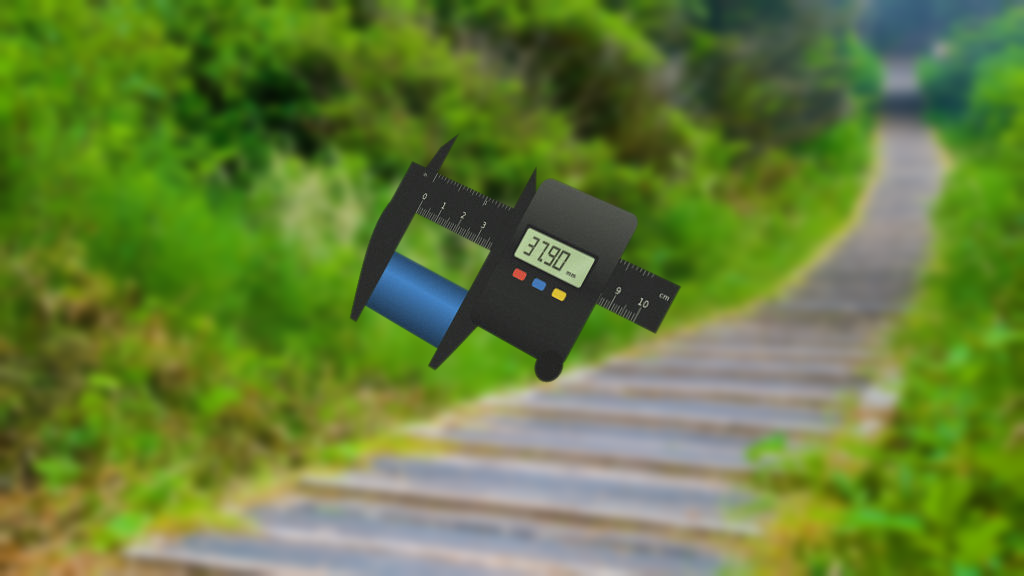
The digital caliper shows 37.90 mm
